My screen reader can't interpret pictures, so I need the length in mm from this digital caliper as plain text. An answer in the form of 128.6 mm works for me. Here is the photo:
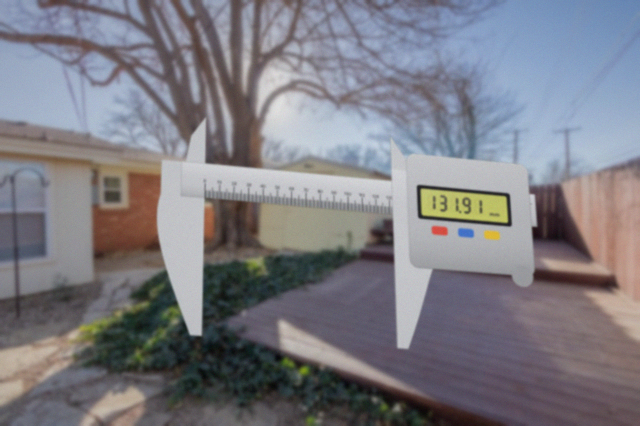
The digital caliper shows 131.91 mm
